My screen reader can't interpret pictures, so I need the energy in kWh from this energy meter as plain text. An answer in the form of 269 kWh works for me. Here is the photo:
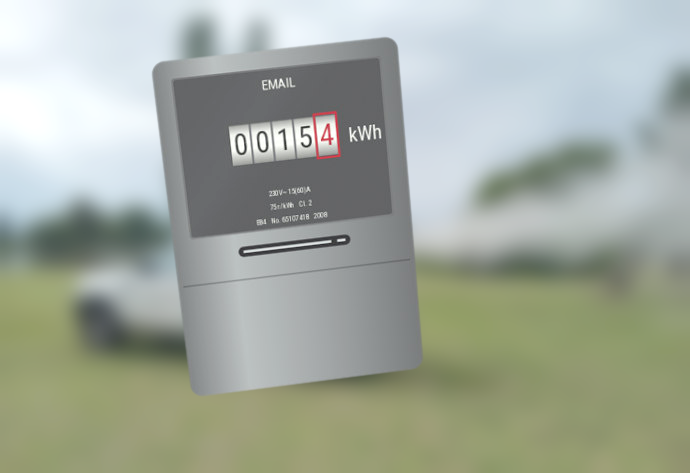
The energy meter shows 15.4 kWh
